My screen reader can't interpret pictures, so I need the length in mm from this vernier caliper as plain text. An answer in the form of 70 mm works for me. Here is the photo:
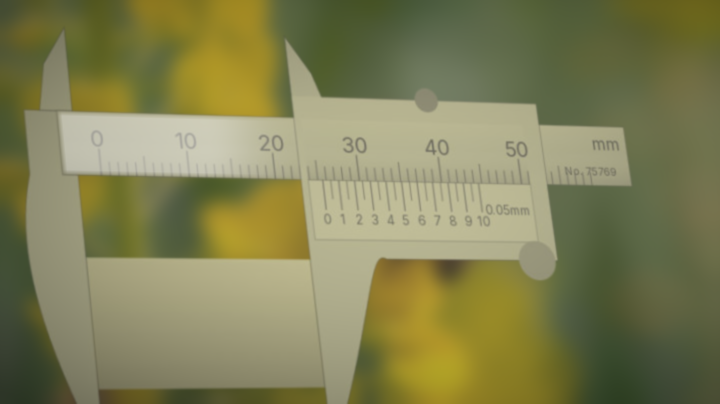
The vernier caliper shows 25.6 mm
